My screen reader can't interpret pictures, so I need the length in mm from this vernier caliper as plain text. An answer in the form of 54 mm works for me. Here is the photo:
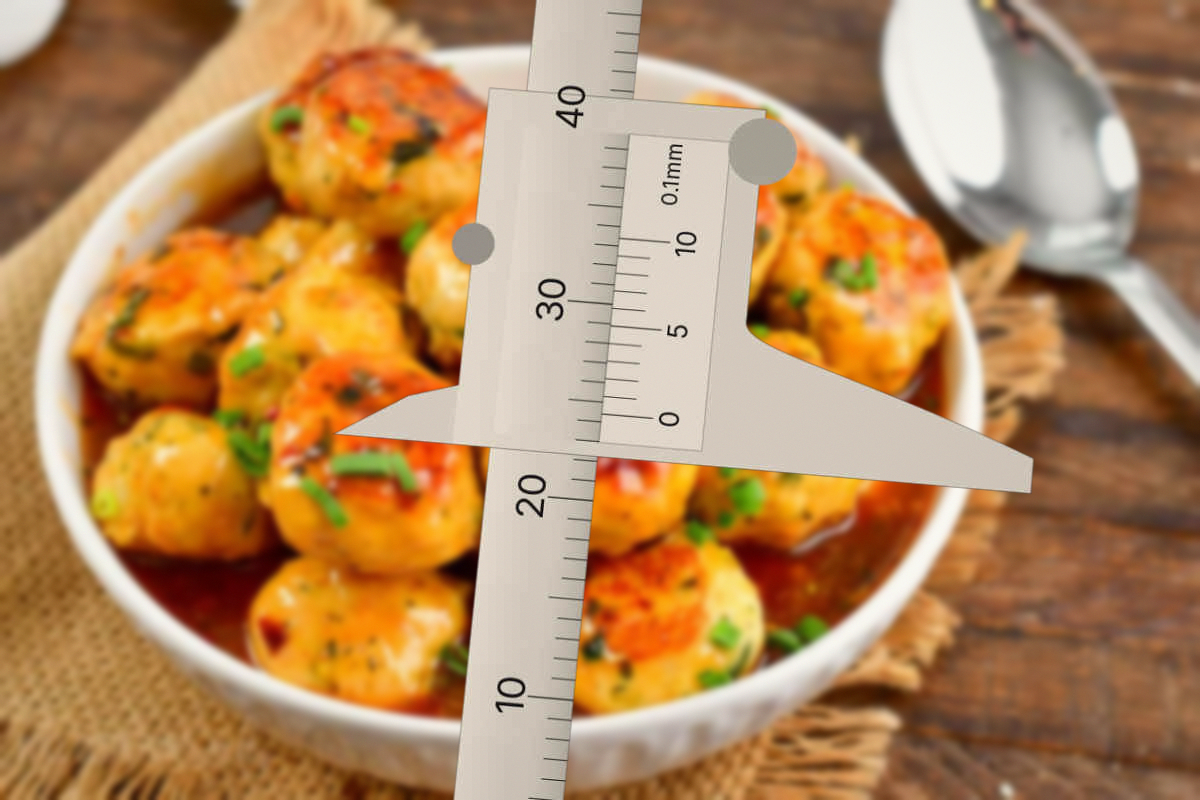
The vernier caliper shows 24.4 mm
